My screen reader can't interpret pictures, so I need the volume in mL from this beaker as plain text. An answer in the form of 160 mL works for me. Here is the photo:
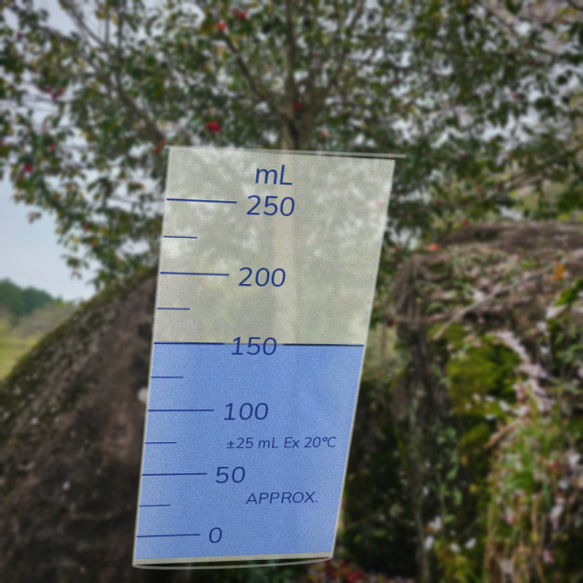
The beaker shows 150 mL
